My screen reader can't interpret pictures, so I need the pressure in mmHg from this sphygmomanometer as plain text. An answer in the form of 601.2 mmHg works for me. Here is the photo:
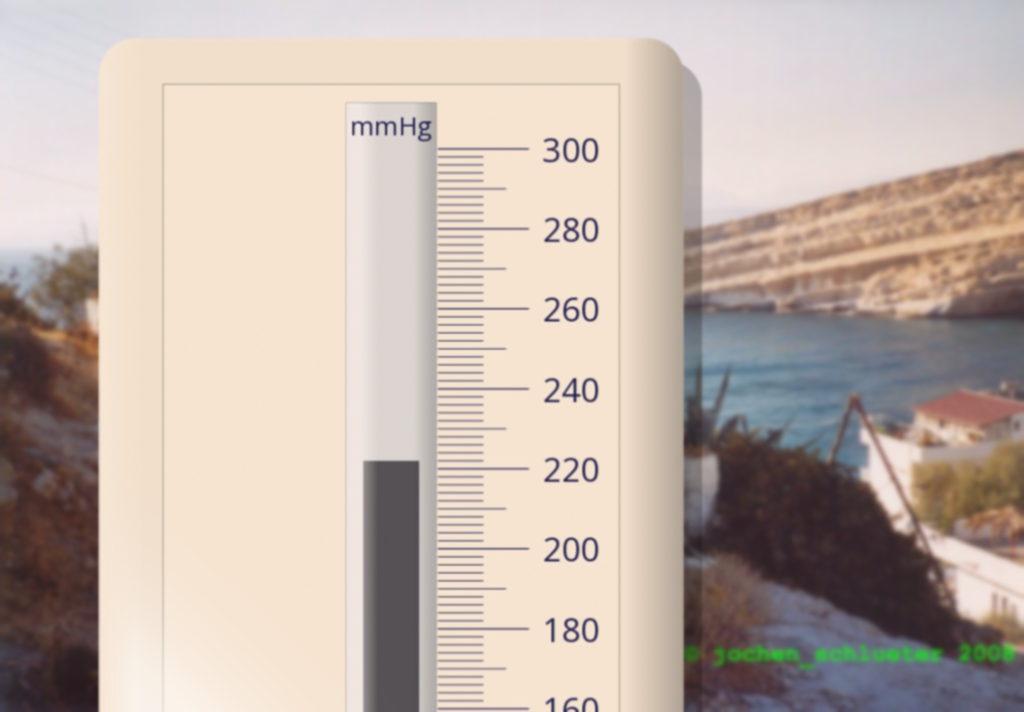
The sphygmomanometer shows 222 mmHg
